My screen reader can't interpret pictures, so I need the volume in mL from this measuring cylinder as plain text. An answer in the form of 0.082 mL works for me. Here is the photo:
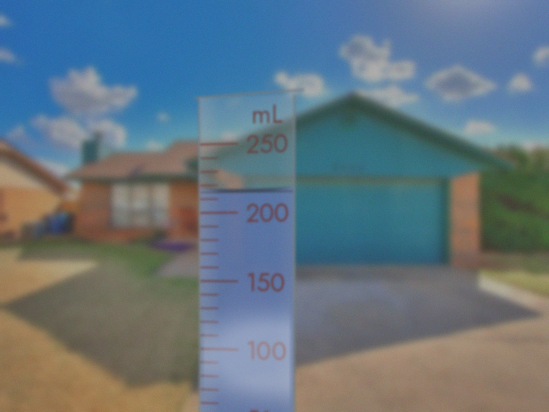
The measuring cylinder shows 215 mL
